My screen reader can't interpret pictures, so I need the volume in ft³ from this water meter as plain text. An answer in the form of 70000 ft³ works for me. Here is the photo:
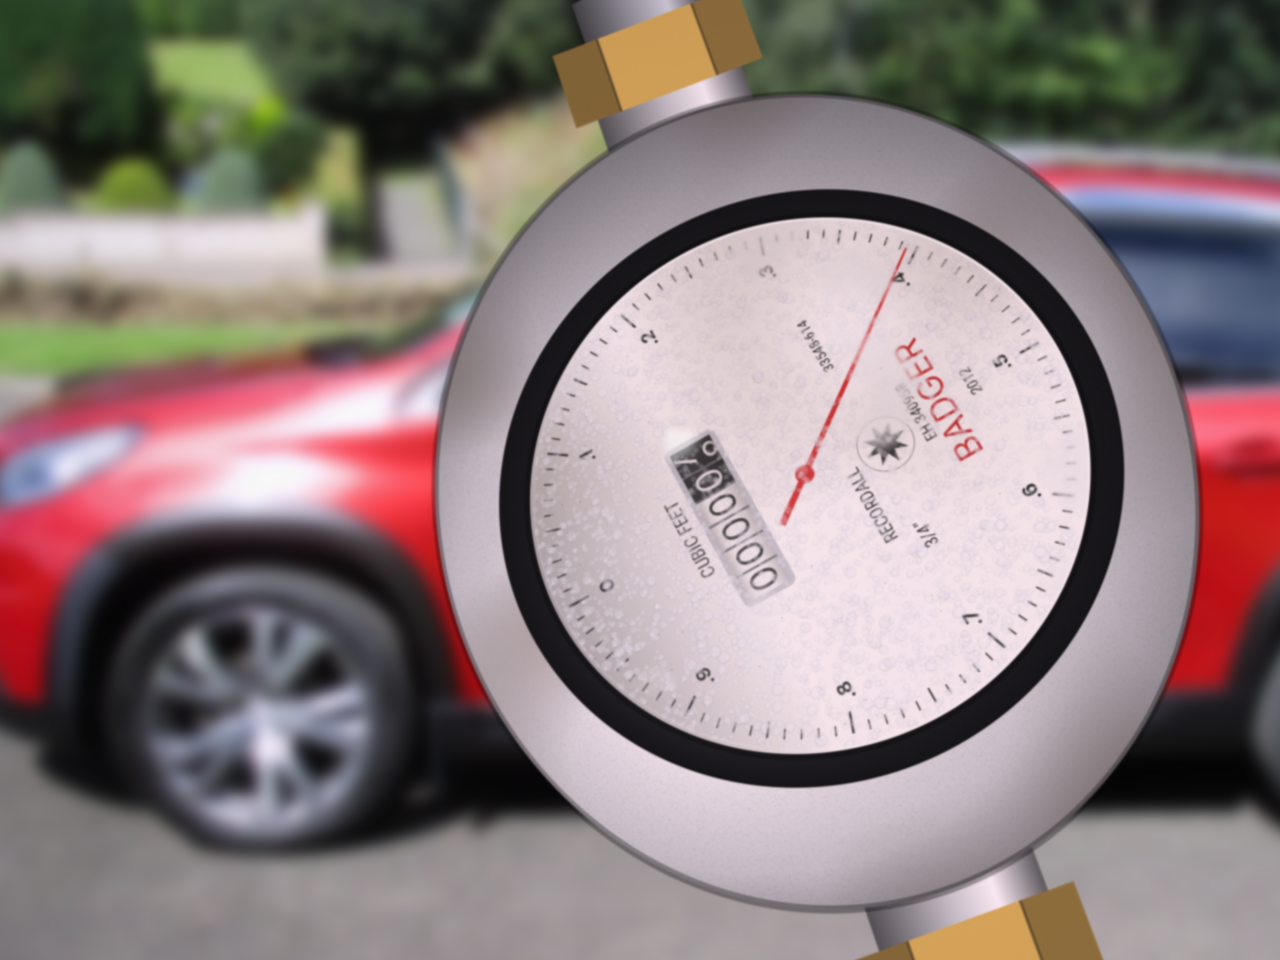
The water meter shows 7.39 ft³
